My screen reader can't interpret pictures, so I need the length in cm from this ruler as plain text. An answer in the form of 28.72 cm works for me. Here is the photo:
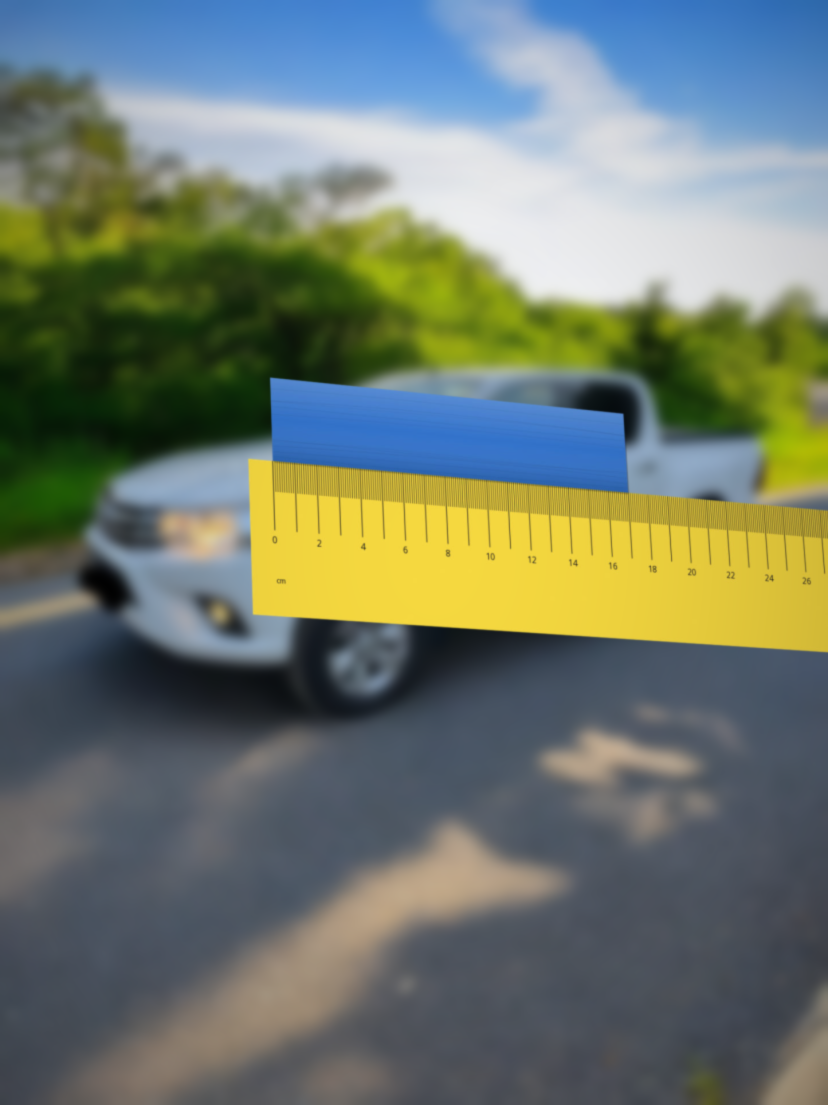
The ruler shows 17 cm
